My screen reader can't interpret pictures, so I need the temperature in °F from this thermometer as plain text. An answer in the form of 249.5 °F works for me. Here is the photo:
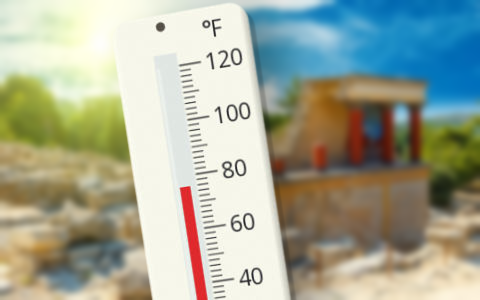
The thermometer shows 76 °F
